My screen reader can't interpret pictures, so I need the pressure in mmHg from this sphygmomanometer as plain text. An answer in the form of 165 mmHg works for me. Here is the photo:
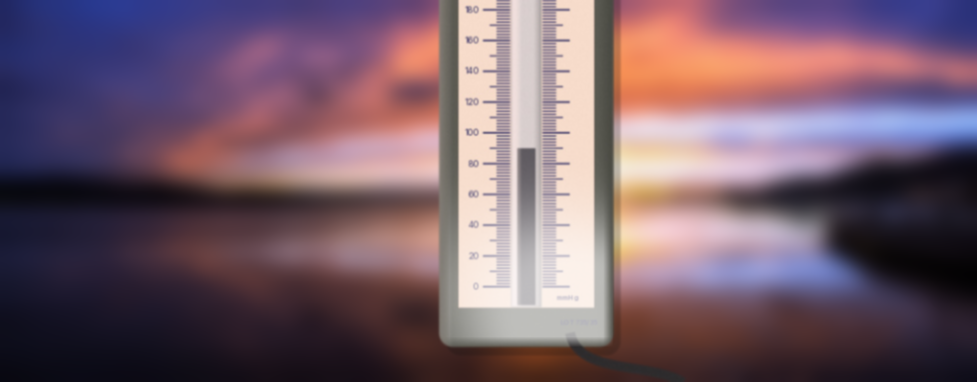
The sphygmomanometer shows 90 mmHg
